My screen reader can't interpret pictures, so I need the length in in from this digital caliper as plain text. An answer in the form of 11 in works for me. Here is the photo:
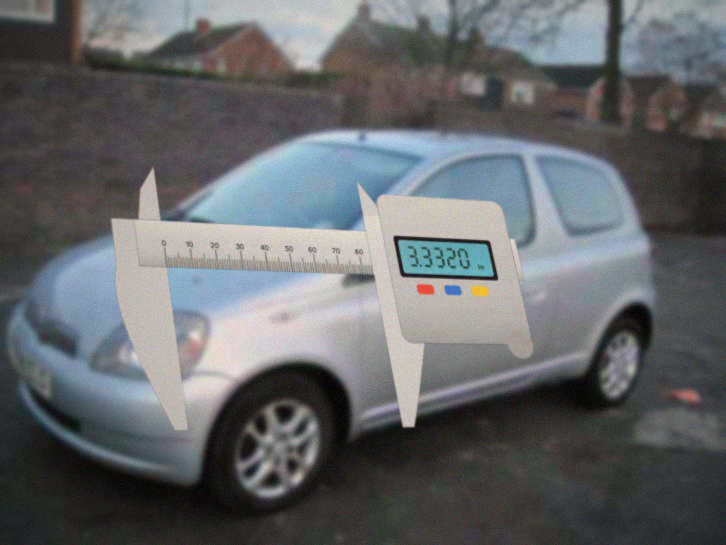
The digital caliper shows 3.3320 in
